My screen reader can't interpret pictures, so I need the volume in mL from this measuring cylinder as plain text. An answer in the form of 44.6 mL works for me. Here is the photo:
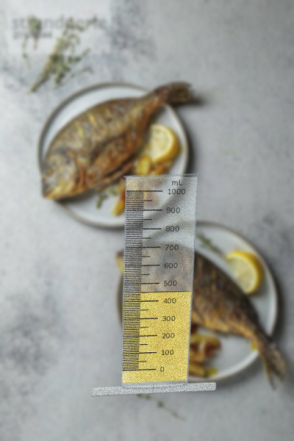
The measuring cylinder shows 450 mL
